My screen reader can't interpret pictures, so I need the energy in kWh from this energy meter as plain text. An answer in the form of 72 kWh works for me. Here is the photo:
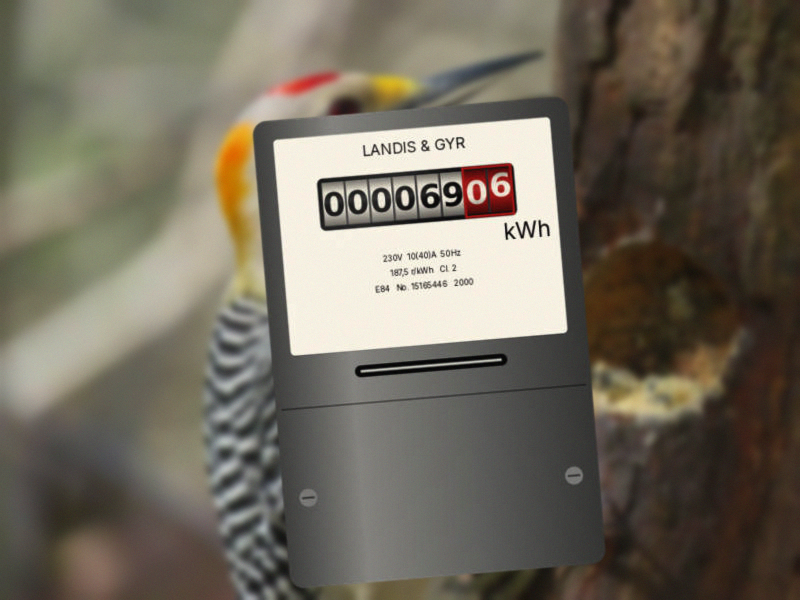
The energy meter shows 69.06 kWh
